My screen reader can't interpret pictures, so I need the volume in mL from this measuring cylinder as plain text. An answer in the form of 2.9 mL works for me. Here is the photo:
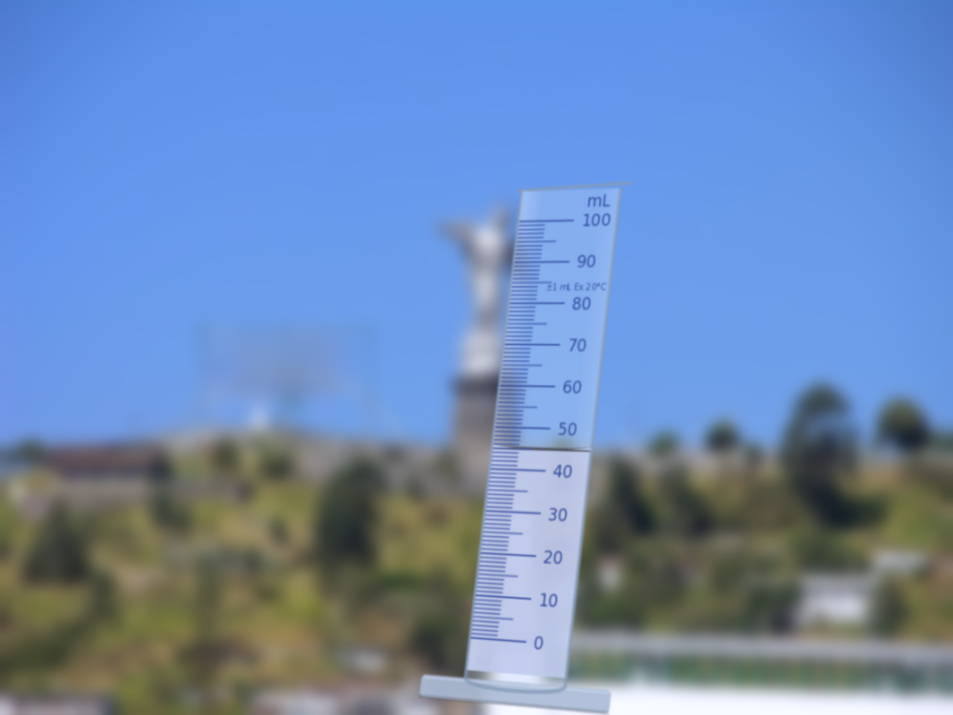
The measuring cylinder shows 45 mL
